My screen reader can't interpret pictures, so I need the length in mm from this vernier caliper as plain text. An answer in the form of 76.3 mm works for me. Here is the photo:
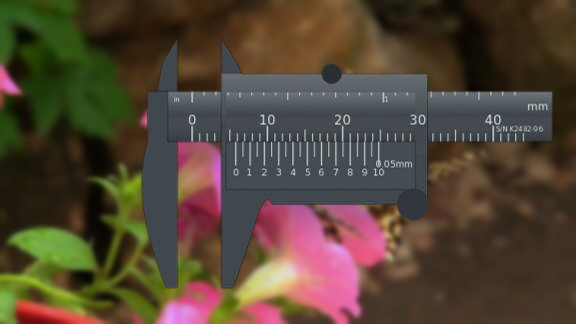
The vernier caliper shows 5.8 mm
